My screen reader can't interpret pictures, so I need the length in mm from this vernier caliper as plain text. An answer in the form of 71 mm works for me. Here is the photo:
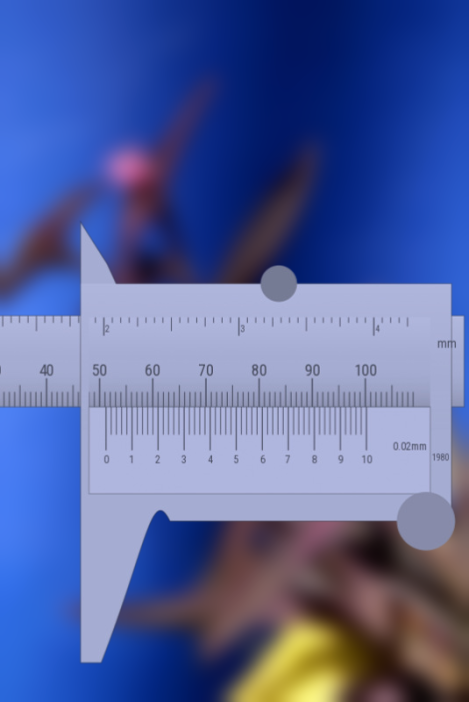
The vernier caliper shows 51.2 mm
